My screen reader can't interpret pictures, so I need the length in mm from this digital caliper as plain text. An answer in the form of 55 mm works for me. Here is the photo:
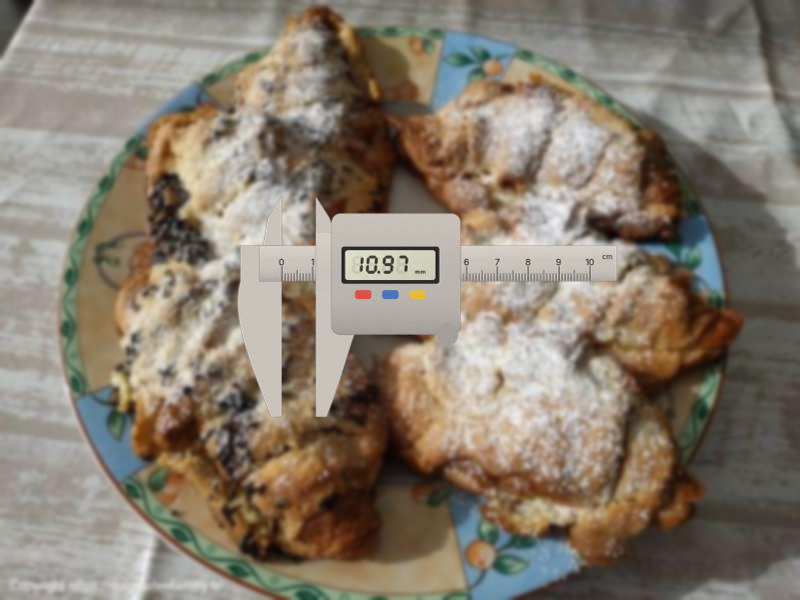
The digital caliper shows 10.97 mm
